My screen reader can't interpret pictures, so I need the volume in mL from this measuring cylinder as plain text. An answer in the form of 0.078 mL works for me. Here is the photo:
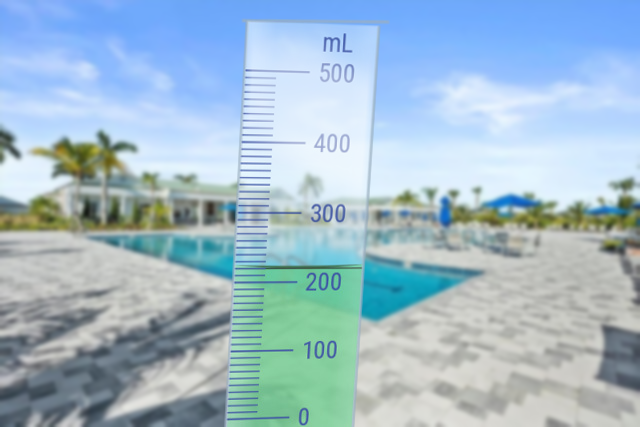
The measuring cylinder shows 220 mL
